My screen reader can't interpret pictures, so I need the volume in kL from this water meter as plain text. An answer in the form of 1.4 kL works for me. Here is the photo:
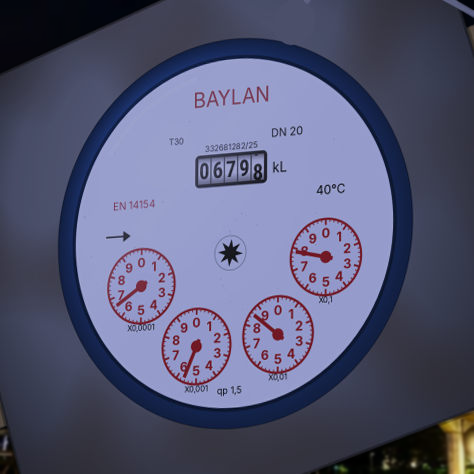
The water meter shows 6797.7856 kL
